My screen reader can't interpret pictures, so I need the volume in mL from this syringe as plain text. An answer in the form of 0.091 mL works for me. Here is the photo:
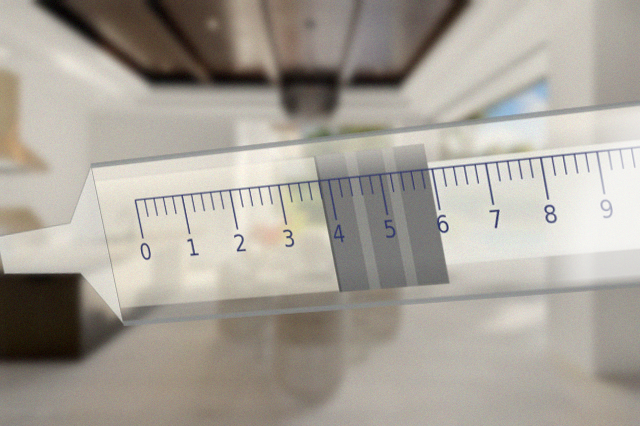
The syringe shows 3.8 mL
